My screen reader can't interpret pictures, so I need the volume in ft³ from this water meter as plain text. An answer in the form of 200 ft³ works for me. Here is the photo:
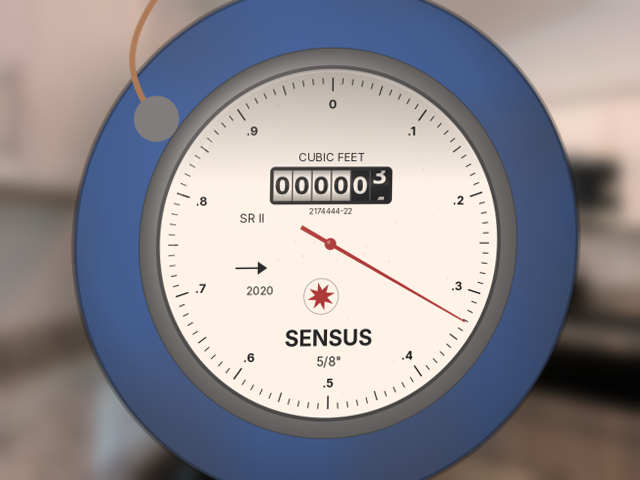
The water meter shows 3.33 ft³
